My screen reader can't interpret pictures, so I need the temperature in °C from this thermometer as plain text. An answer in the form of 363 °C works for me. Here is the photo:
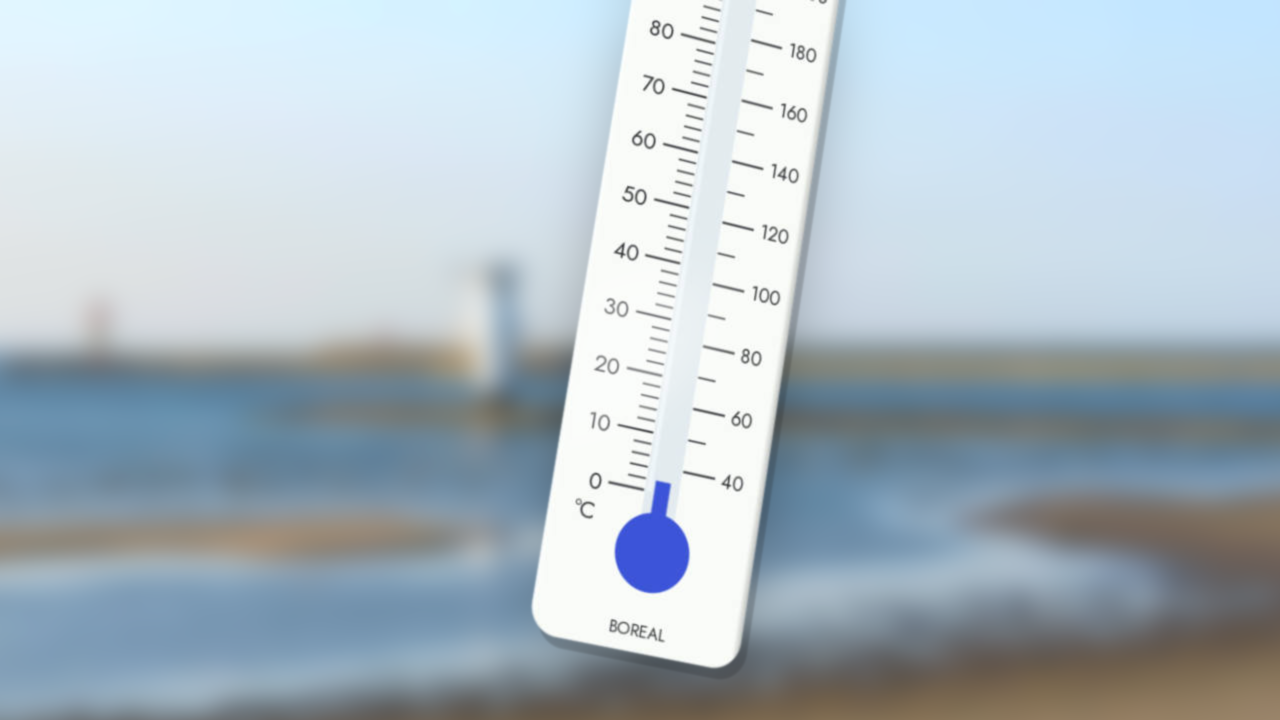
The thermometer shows 2 °C
